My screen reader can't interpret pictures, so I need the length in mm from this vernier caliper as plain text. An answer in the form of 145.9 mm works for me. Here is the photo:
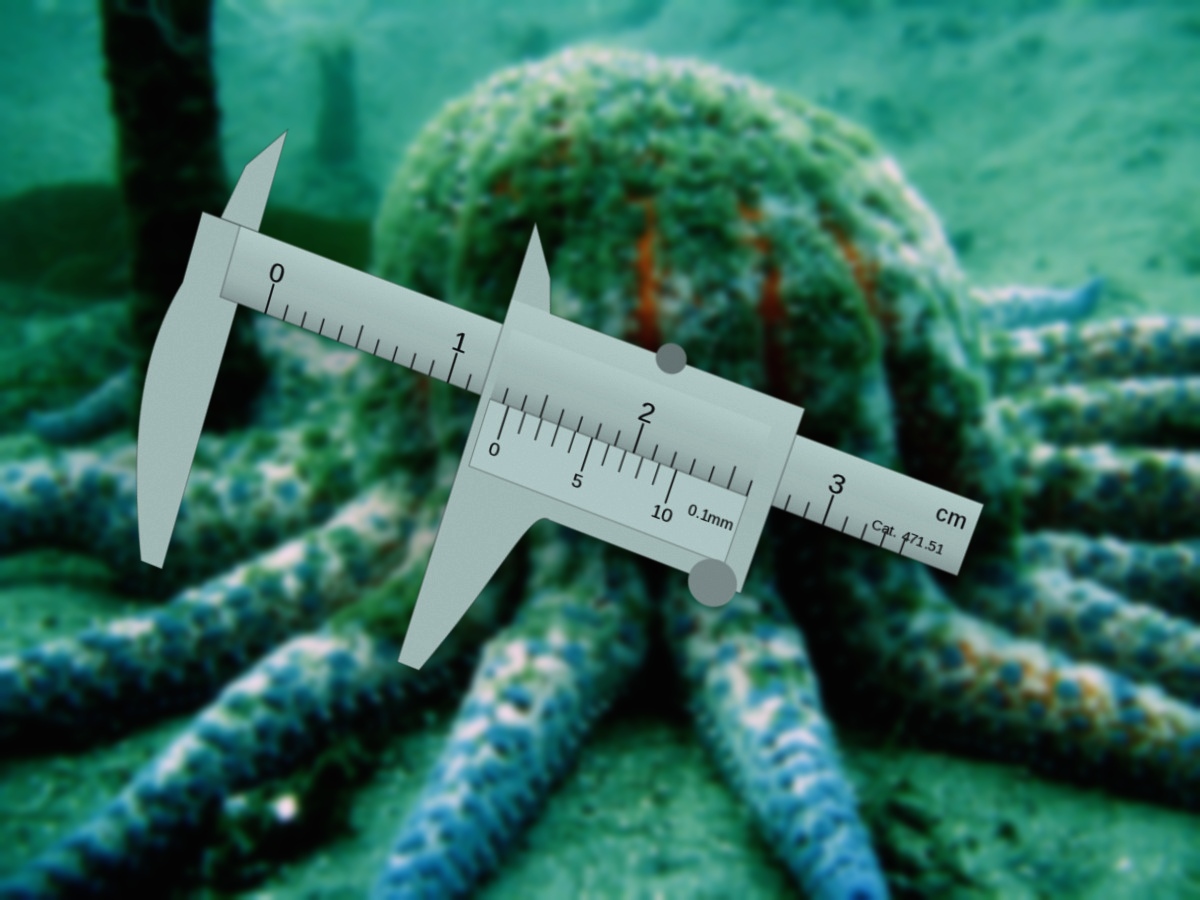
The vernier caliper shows 13.3 mm
